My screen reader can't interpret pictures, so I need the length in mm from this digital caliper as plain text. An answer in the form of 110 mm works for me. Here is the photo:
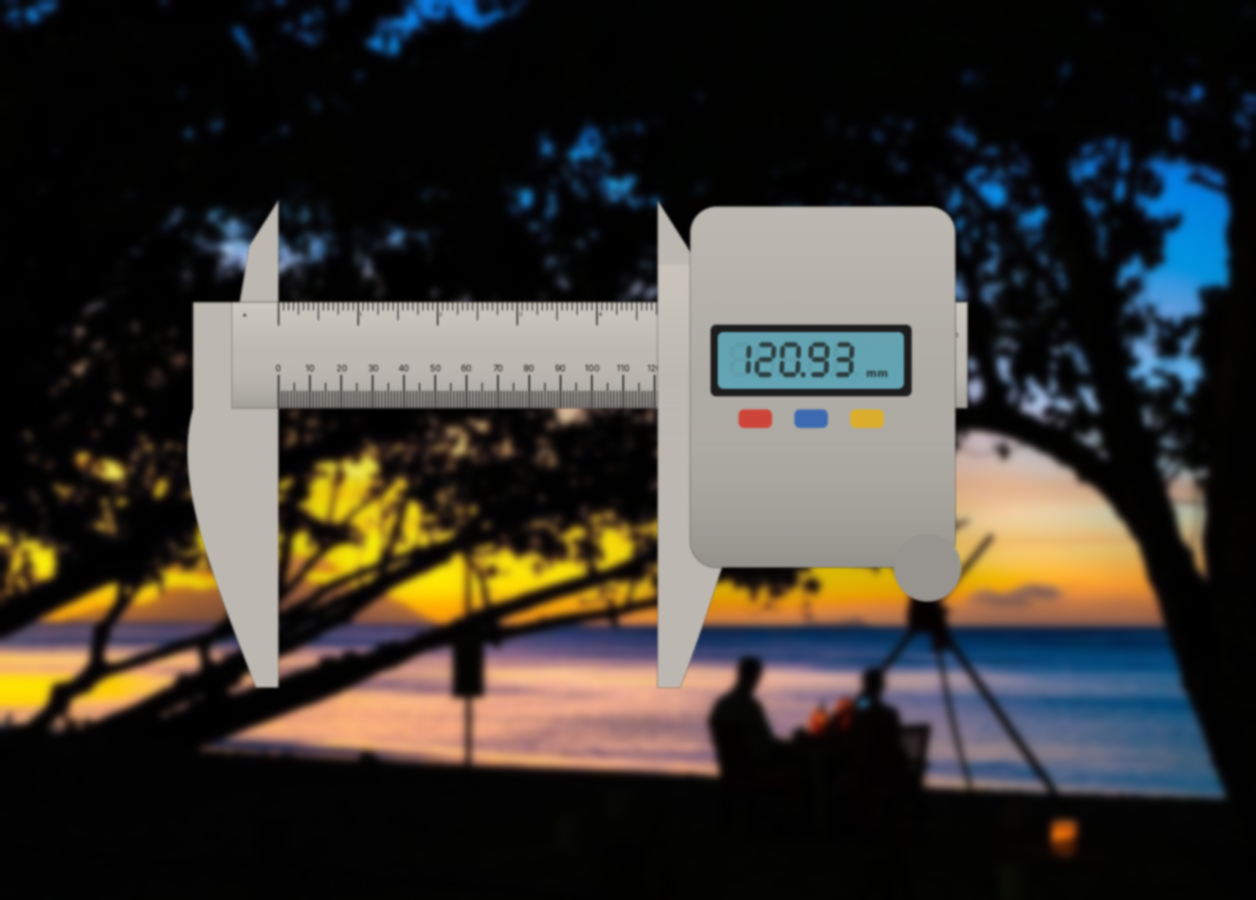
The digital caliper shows 120.93 mm
